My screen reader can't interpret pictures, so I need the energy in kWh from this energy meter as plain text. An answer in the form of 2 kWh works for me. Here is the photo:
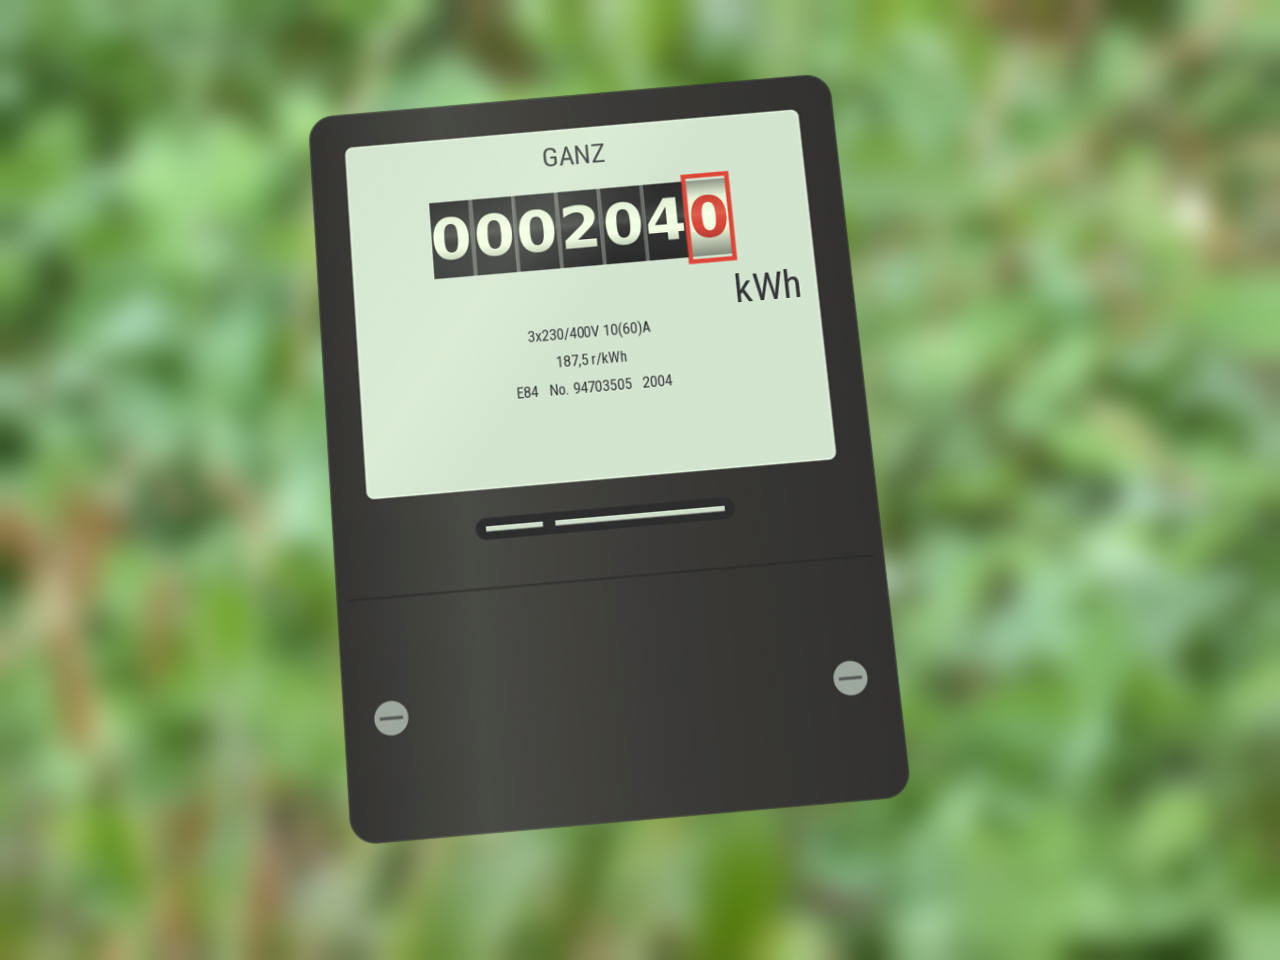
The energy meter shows 204.0 kWh
